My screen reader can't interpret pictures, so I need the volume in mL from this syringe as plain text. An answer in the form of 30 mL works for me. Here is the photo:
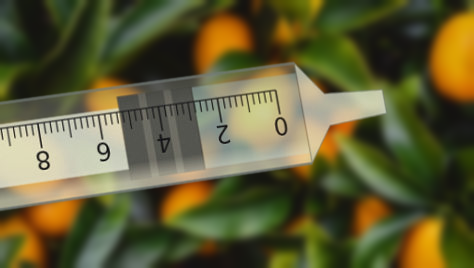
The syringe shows 2.8 mL
